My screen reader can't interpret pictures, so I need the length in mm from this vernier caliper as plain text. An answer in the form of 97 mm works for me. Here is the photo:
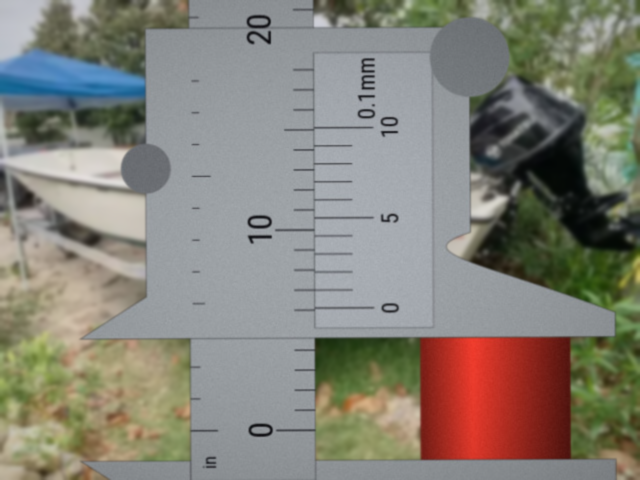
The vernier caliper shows 6.1 mm
